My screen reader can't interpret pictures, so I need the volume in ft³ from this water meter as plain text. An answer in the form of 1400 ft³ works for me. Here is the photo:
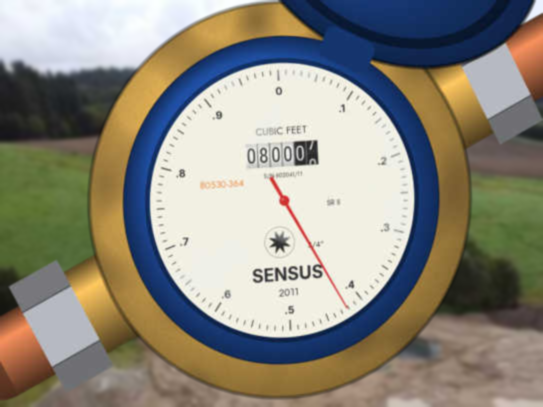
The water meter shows 80007.42 ft³
